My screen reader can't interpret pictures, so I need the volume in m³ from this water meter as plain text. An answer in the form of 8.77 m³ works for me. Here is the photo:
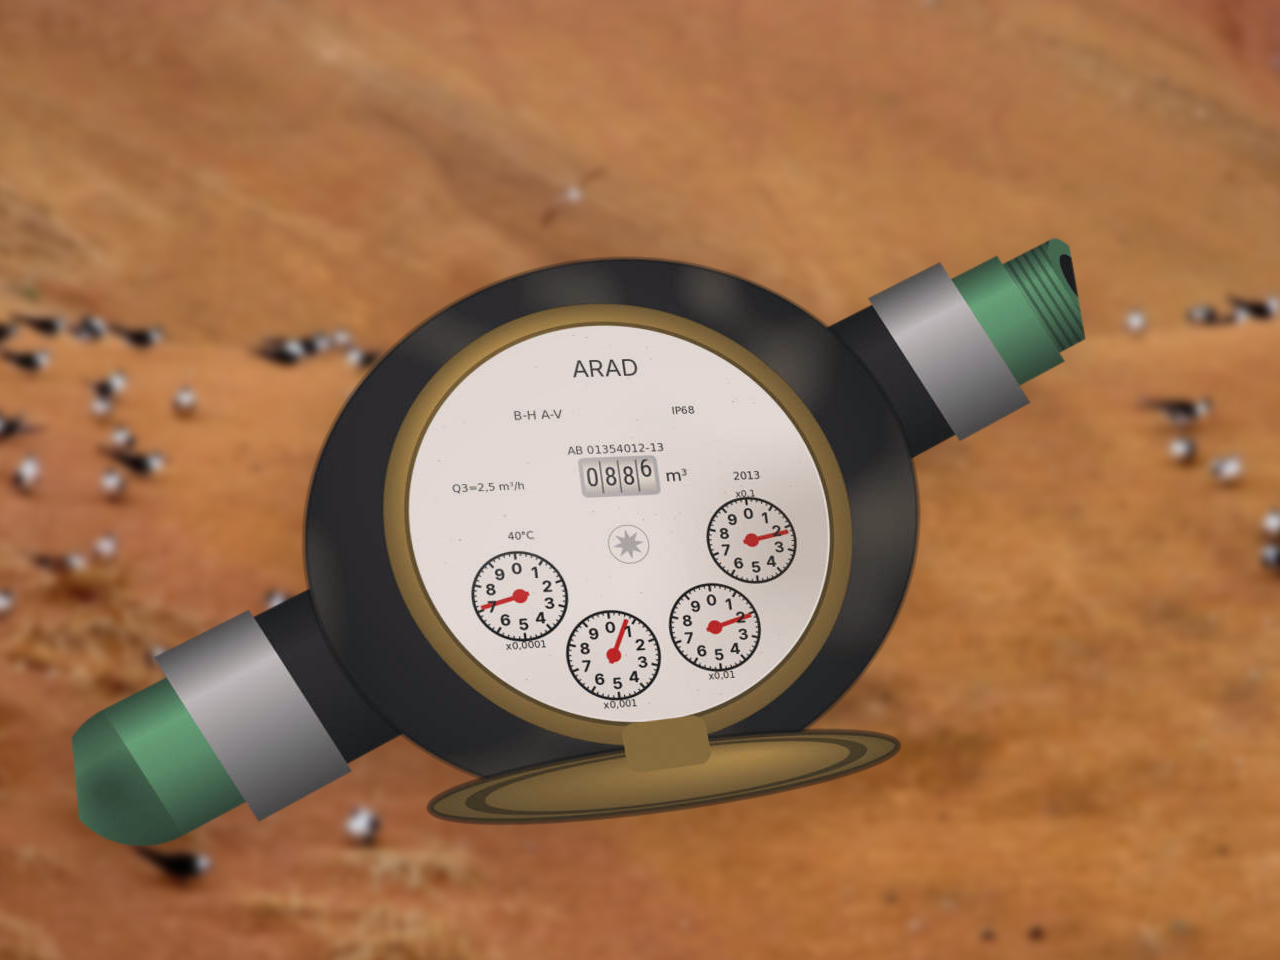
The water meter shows 886.2207 m³
